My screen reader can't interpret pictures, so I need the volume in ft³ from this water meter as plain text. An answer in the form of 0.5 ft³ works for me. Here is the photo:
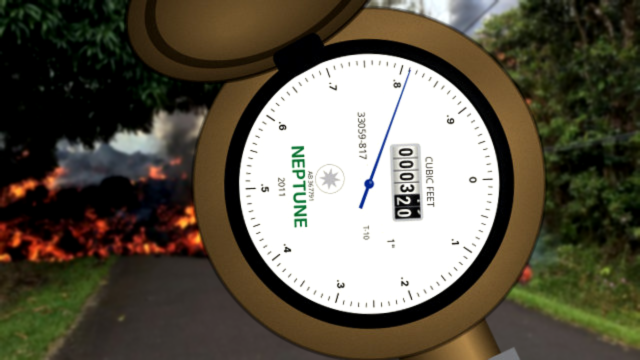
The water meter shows 319.81 ft³
